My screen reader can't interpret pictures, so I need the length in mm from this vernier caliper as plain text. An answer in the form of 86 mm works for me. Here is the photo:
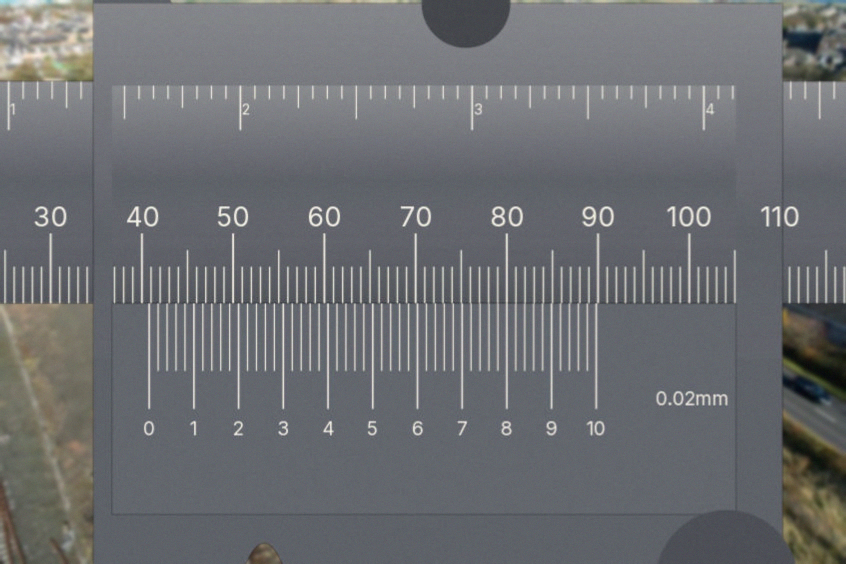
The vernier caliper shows 40.8 mm
